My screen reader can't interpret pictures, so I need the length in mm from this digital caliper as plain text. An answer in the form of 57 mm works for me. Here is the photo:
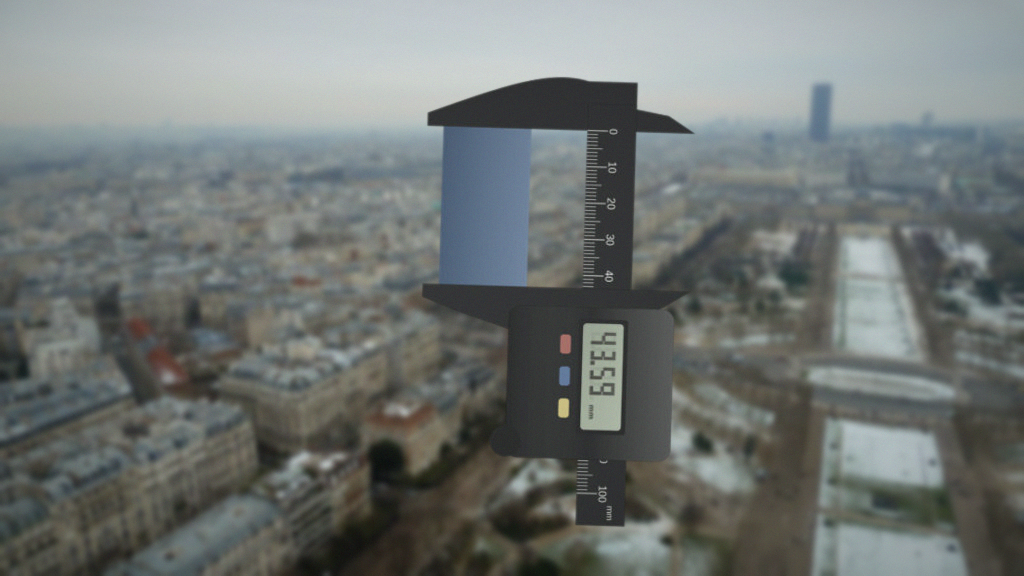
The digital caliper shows 43.59 mm
